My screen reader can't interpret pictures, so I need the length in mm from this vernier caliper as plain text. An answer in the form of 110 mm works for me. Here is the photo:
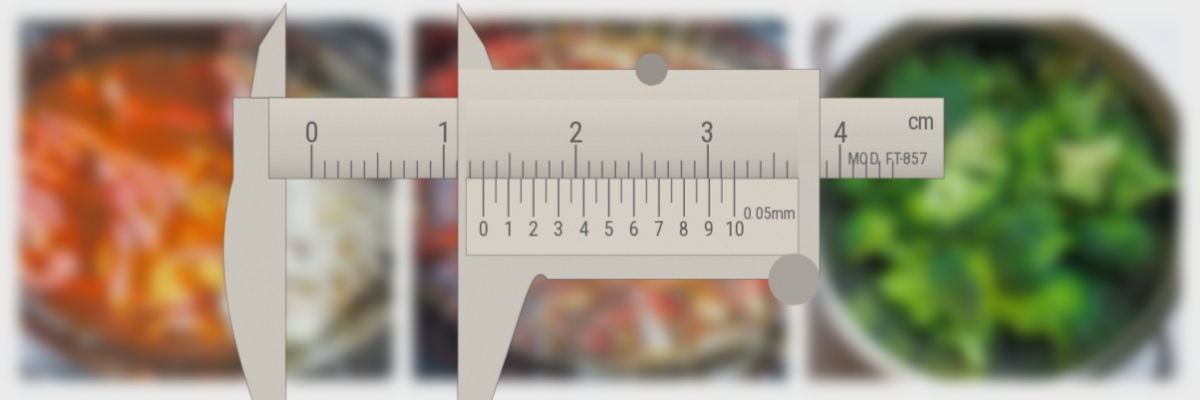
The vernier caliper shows 13.0 mm
